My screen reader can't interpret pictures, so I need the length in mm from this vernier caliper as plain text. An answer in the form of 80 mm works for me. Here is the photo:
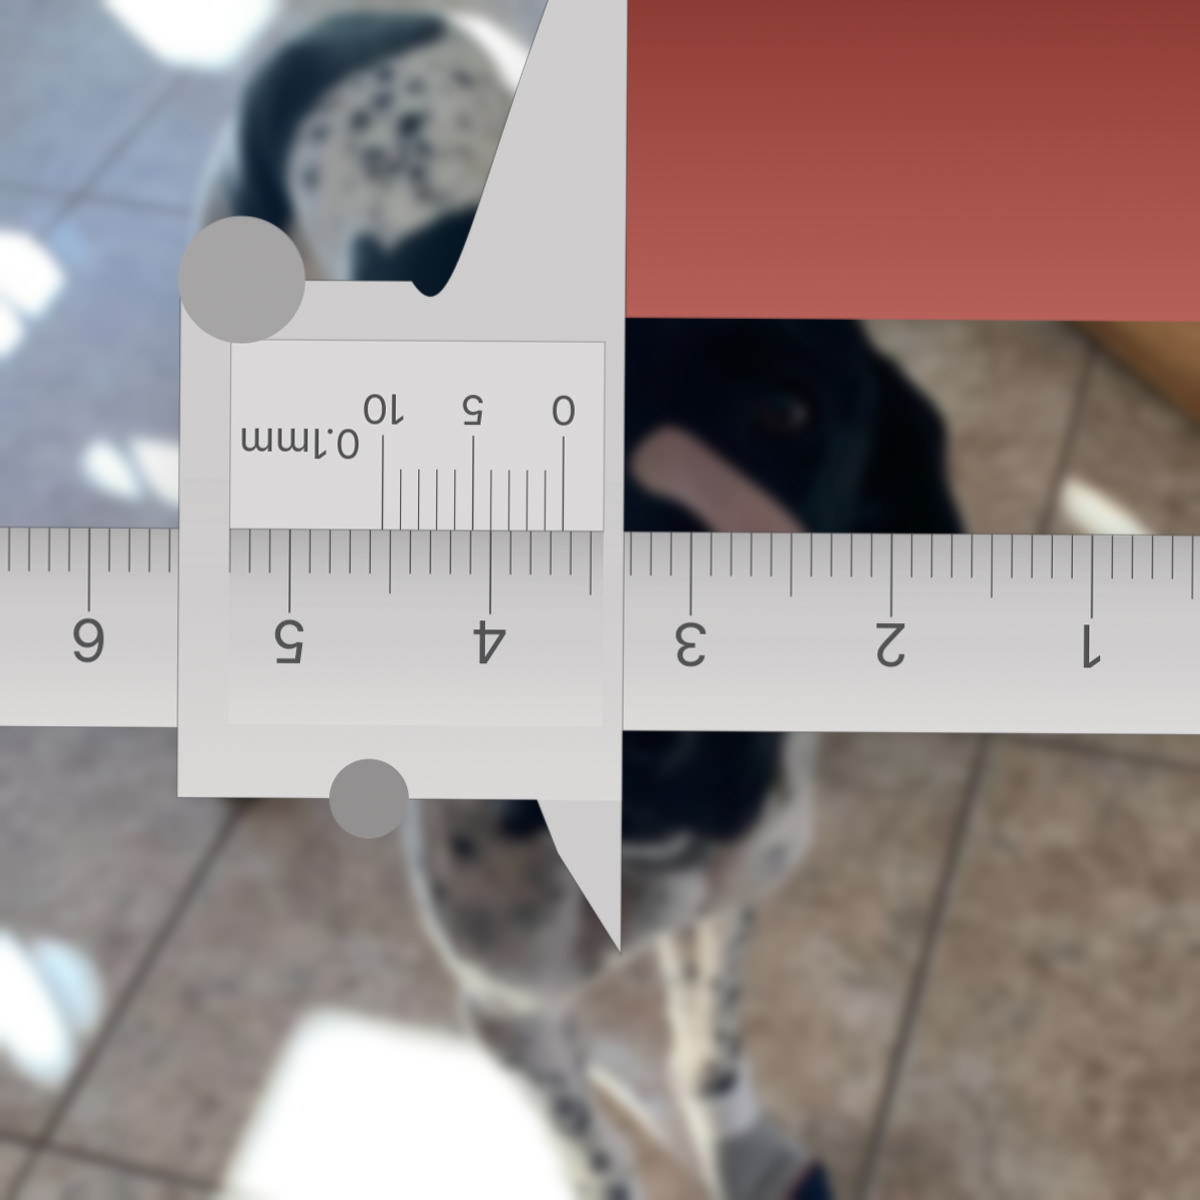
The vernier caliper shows 36.4 mm
